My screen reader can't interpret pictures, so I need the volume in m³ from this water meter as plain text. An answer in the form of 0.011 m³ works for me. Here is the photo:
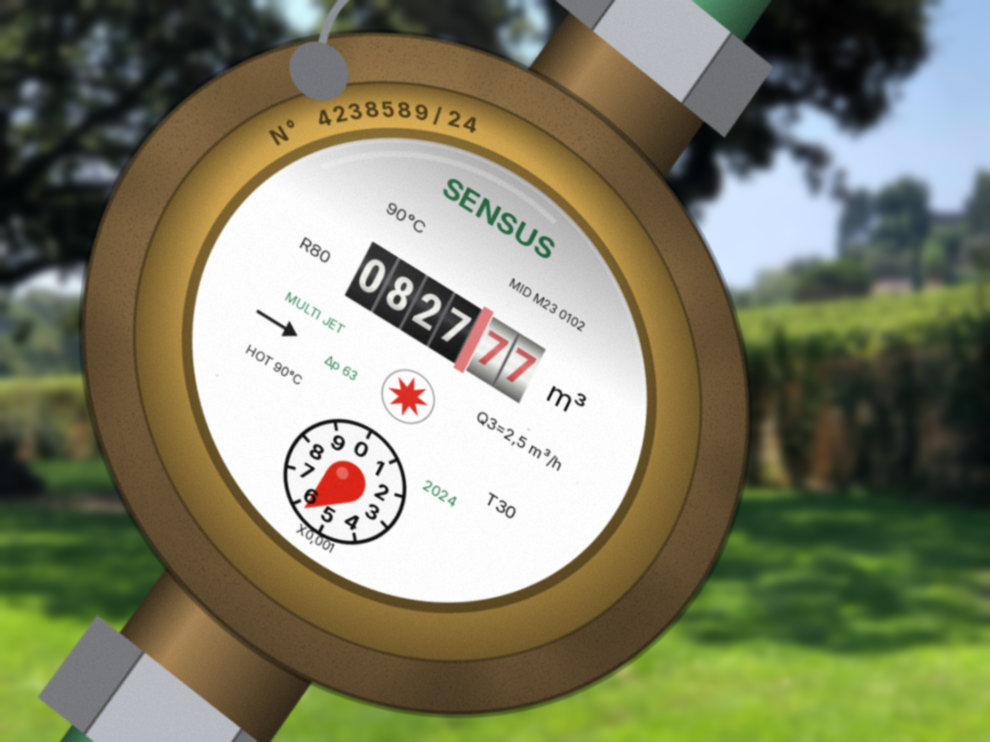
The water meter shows 827.775 m³
